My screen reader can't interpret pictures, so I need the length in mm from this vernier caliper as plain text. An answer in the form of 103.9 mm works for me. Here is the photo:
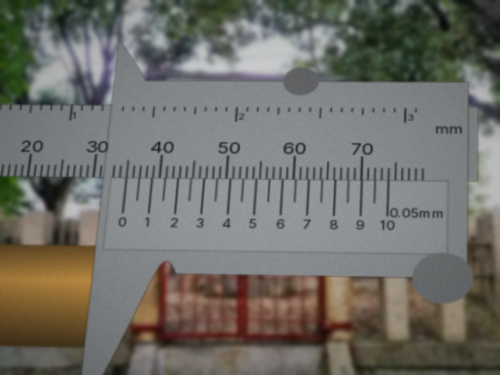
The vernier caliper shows 35.0 mm
